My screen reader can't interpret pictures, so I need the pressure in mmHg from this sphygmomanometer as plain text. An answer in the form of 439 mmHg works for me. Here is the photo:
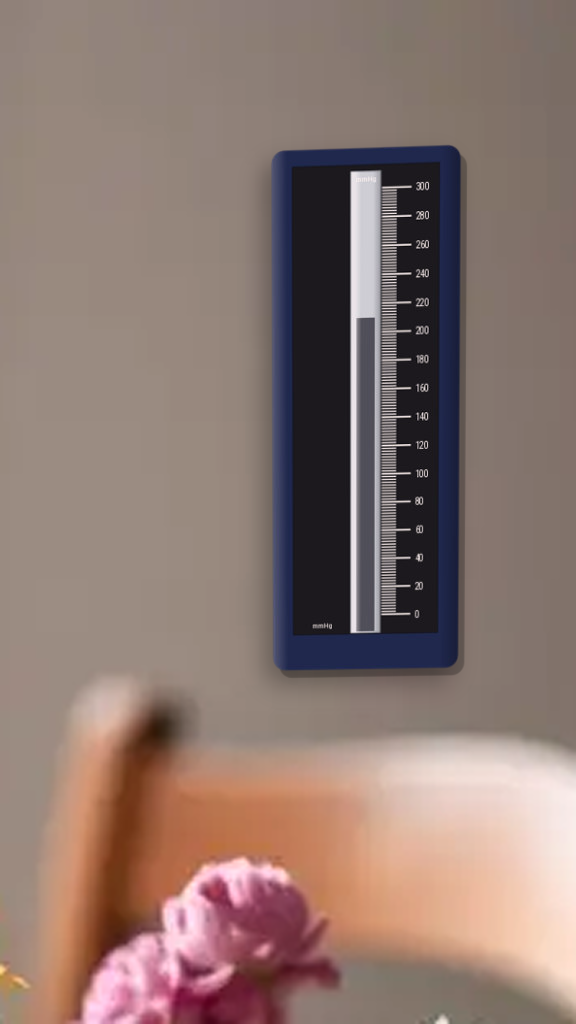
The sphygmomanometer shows 210 mmHg
